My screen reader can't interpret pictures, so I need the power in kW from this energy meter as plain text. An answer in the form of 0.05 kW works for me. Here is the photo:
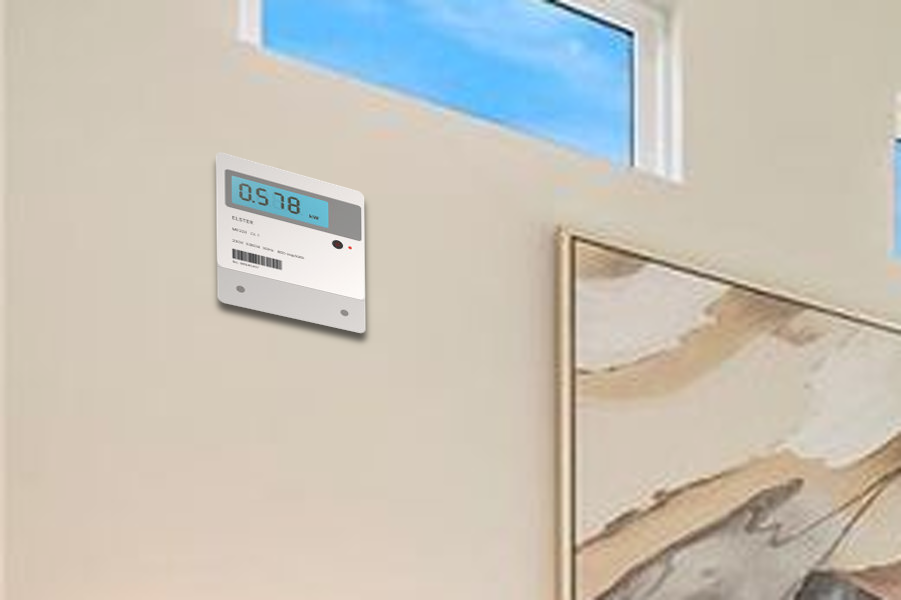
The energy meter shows 0.578 kW
